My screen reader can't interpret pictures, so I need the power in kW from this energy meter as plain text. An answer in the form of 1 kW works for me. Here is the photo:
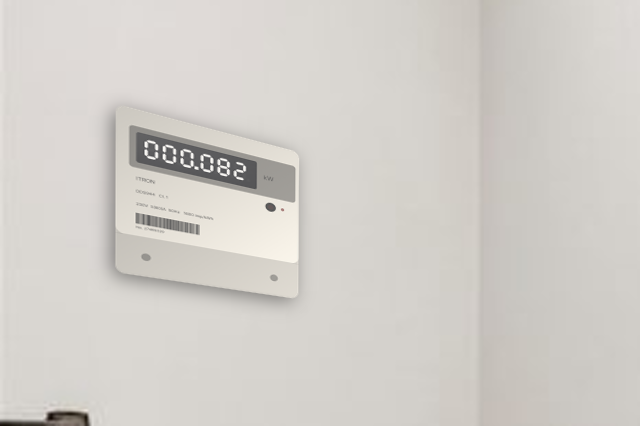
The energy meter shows 0.082 kW
